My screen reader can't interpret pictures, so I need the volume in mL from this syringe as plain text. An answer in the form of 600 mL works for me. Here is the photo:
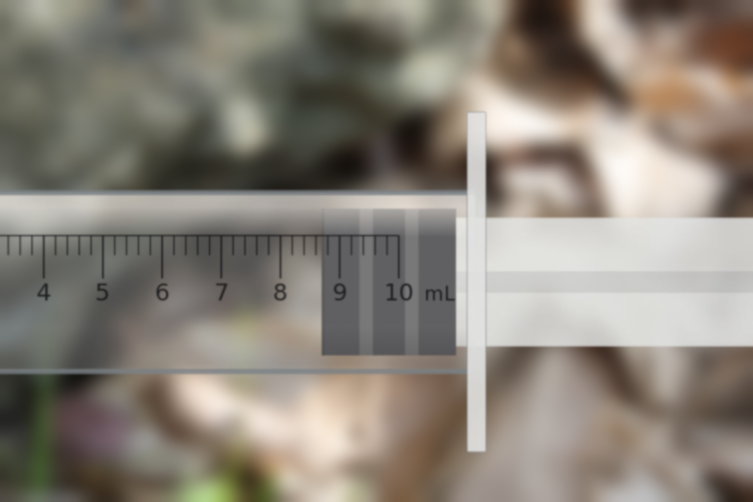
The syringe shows 8.7 mL
